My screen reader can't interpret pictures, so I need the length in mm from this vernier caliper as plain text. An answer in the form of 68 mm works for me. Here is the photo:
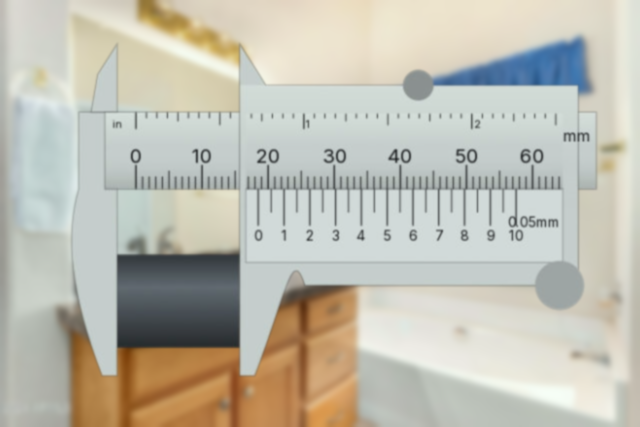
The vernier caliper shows 18.5 mm
